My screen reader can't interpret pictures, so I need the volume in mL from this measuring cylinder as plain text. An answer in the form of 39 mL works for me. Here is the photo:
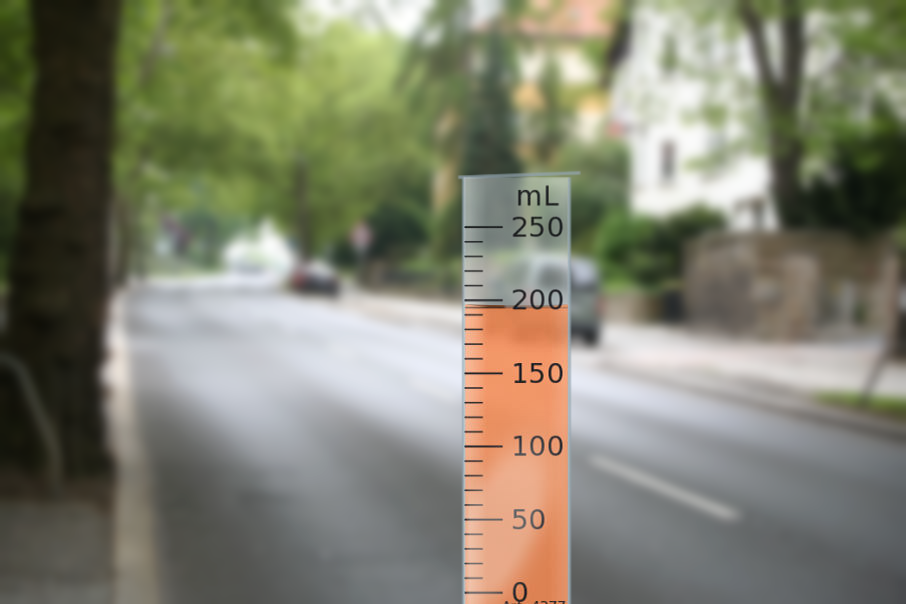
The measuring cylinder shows 195 mL
